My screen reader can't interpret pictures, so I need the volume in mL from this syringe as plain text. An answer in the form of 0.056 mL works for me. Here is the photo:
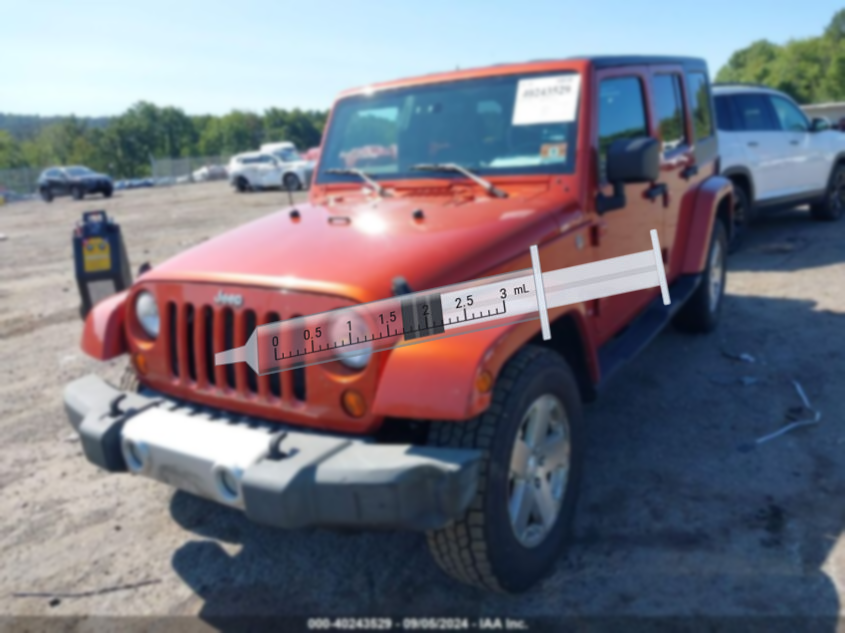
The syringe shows 1.7 mL
